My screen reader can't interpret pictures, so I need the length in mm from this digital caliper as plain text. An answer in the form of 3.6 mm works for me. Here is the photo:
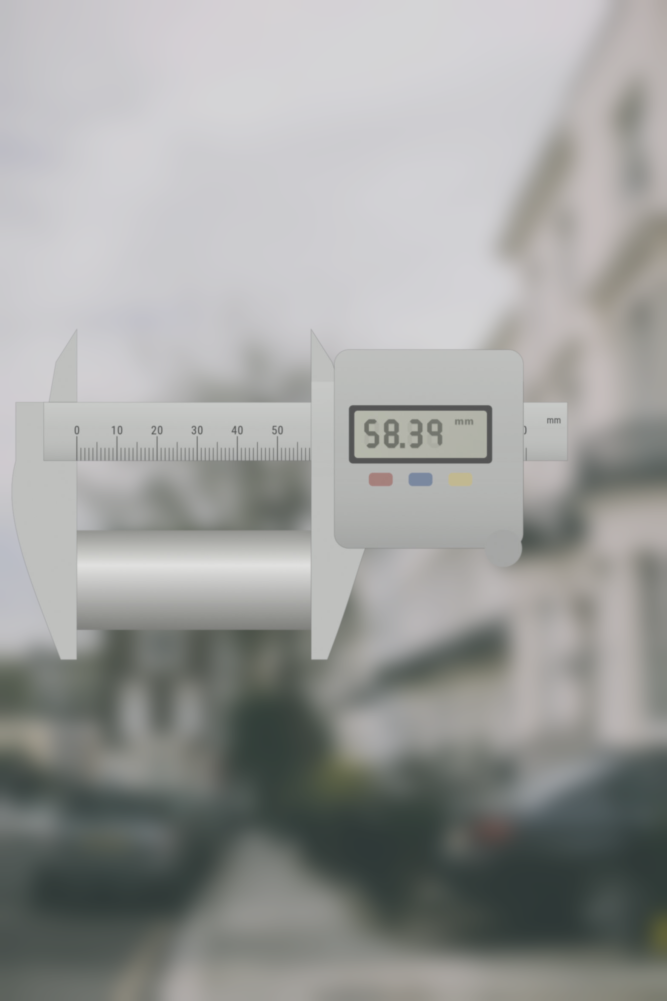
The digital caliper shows 58.39 mm
